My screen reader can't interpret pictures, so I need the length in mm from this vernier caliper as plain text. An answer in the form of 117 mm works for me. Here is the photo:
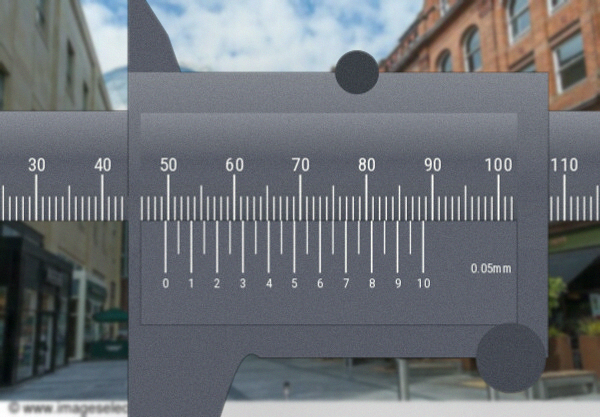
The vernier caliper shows 49.6 mm
